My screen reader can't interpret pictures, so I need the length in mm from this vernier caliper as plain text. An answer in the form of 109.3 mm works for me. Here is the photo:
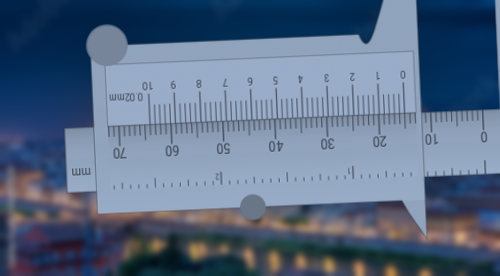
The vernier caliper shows 15.0 mm
